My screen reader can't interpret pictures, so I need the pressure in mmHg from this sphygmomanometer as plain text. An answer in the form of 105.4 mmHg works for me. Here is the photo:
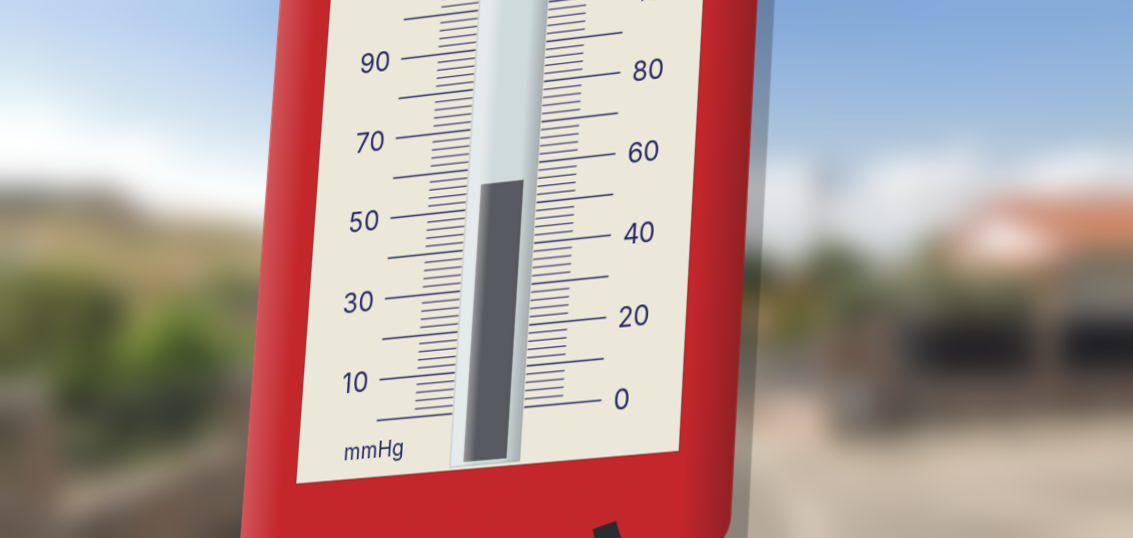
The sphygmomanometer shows 56 mmHg
